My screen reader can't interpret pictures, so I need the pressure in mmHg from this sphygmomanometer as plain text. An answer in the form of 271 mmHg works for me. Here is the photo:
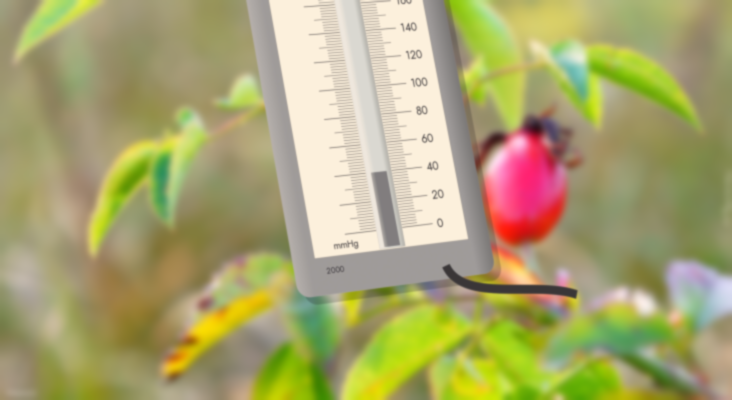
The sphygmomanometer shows 40 mmHg
